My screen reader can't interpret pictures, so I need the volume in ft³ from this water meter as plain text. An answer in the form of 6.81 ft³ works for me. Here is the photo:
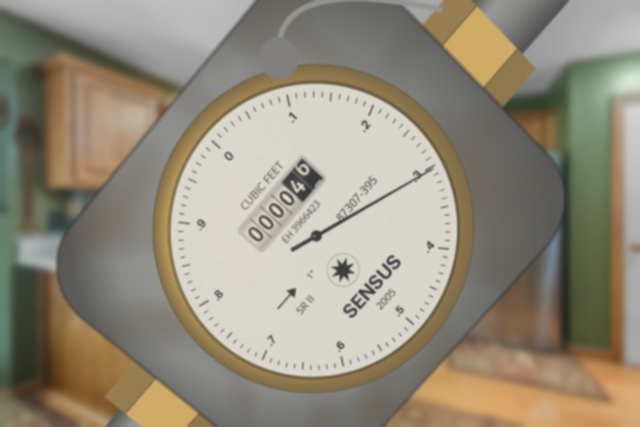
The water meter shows 46.30 ft³
